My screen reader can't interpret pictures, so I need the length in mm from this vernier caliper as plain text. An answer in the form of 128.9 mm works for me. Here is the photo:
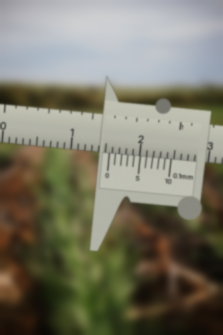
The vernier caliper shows 15.6 mm
